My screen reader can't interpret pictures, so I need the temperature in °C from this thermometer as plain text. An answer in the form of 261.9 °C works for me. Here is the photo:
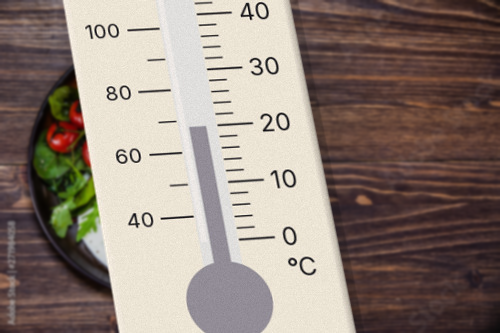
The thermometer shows 20 °C
